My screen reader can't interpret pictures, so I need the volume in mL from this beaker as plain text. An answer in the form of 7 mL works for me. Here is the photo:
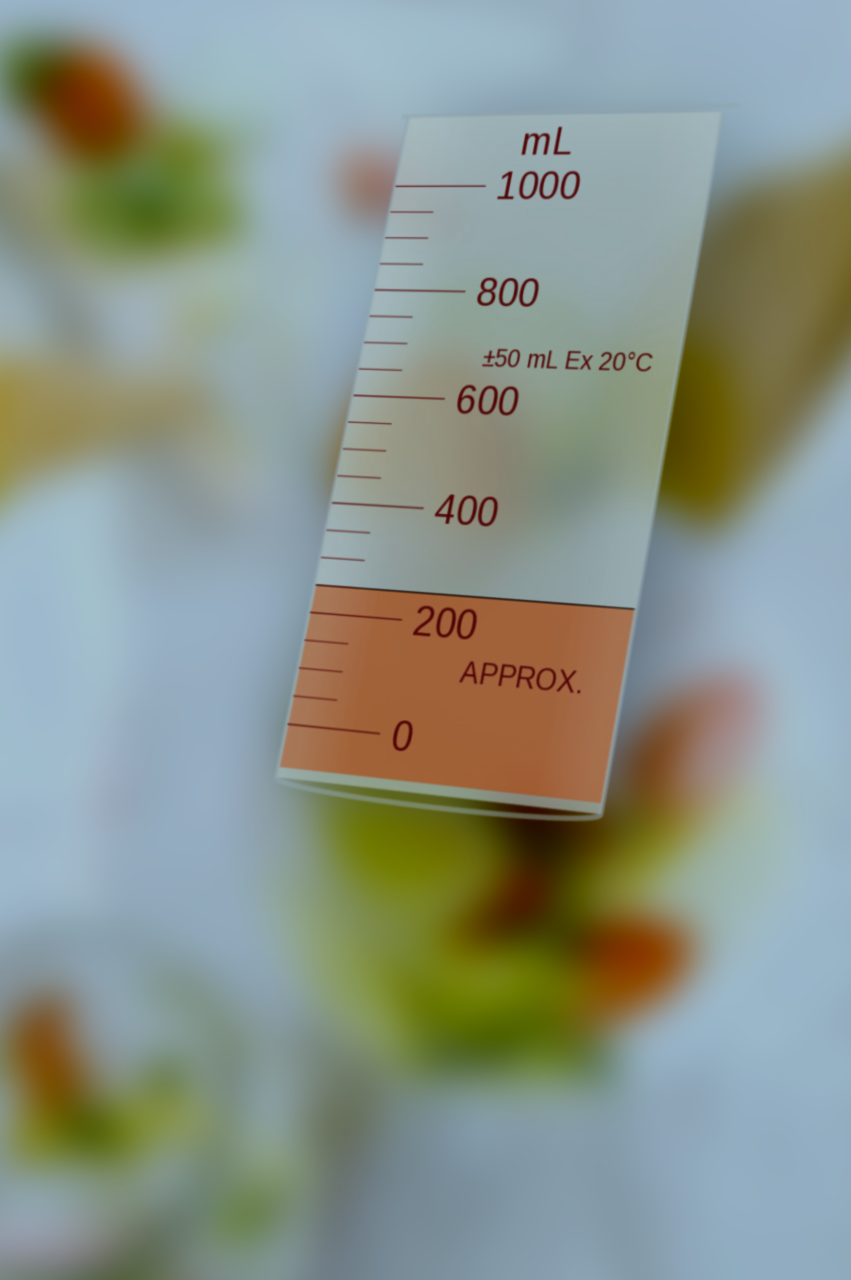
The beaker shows 250 mL
